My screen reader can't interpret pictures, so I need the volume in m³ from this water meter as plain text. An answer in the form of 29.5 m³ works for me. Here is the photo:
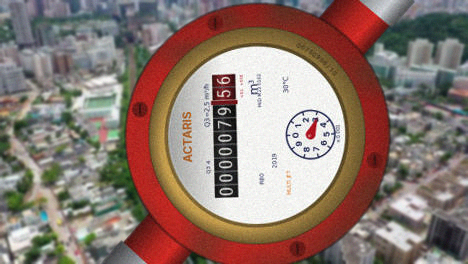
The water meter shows 79.563 m³
